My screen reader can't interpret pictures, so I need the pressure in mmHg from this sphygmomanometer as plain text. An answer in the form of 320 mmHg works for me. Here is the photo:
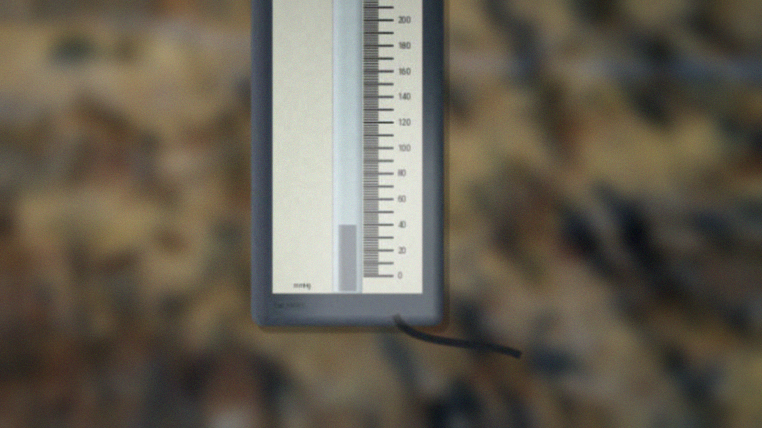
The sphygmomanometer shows 40 mmHg
